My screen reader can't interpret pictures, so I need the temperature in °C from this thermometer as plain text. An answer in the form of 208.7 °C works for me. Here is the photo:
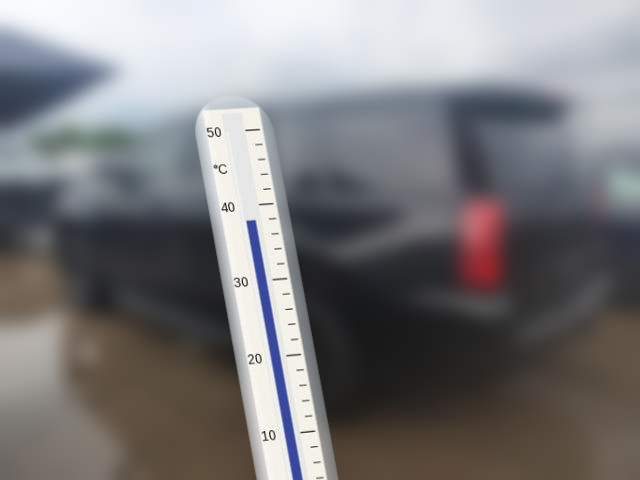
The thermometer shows 38 °C
